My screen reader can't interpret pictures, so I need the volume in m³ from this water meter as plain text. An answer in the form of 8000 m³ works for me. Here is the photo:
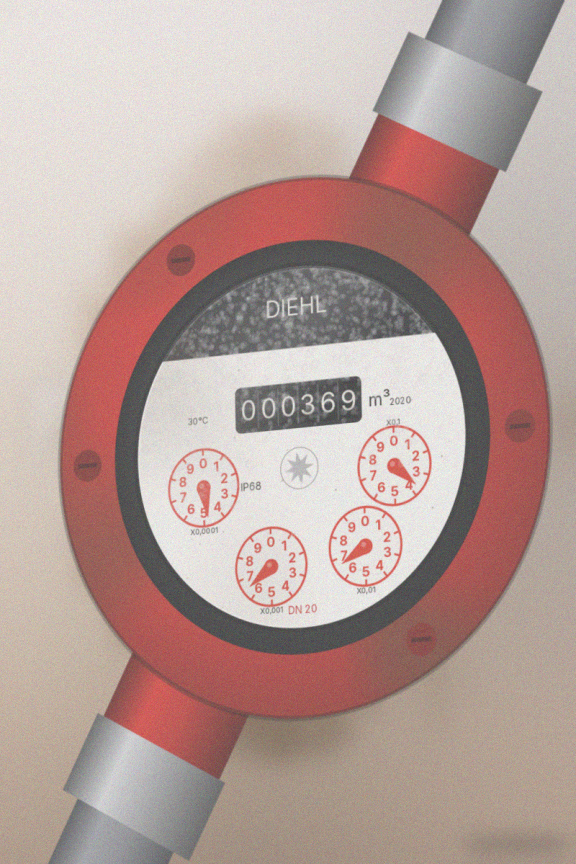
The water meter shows 369.3664 m³
